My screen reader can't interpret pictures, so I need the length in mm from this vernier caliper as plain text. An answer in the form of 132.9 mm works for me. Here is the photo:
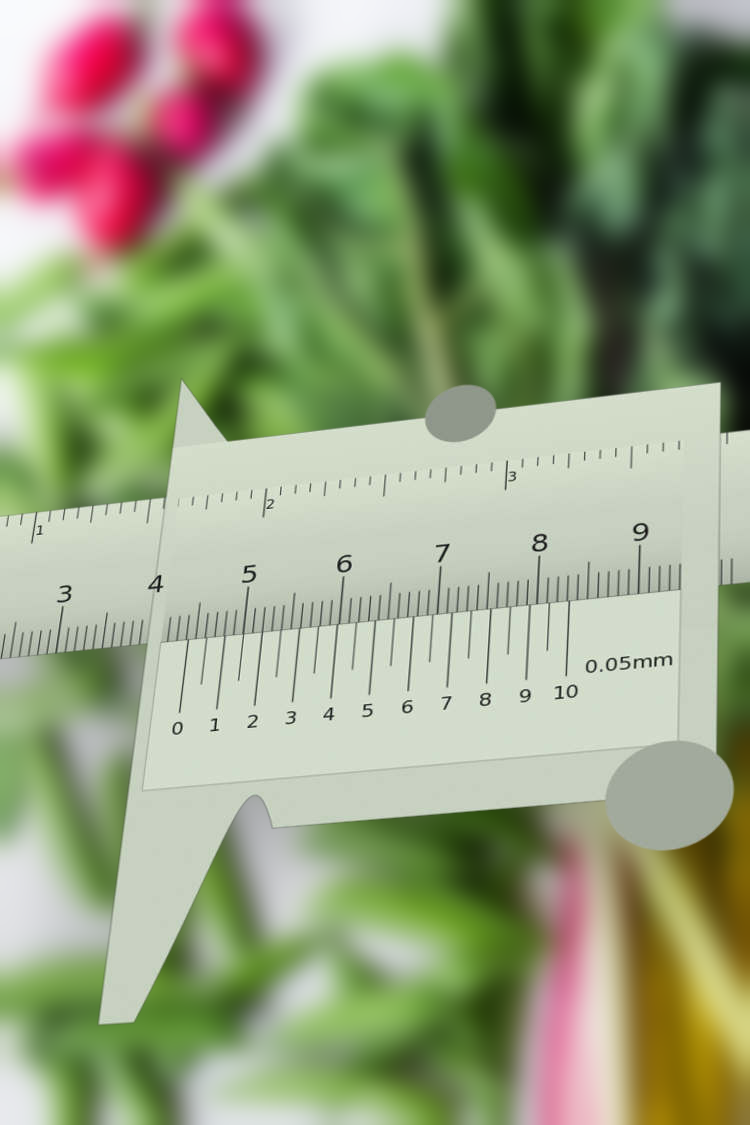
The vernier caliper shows 44.2 mm
